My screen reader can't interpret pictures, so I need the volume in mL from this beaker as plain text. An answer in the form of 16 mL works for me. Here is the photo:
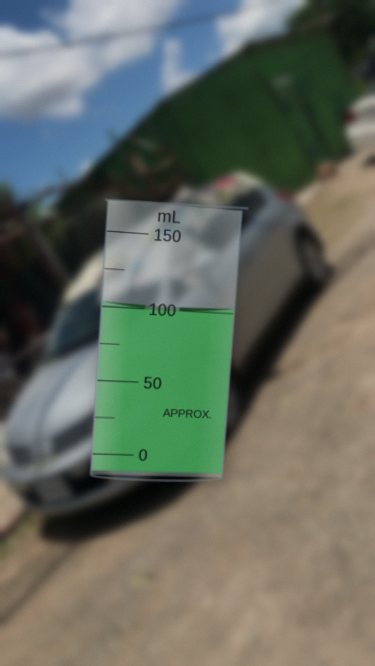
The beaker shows 100 mL
